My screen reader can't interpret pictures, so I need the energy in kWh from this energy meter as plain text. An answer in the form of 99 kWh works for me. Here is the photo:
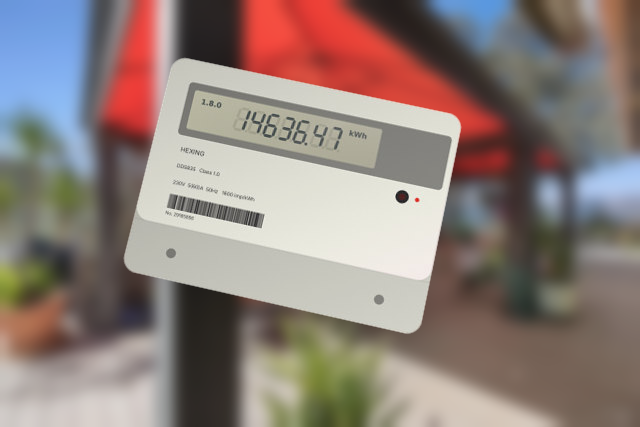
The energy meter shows 14636.47 kWh
